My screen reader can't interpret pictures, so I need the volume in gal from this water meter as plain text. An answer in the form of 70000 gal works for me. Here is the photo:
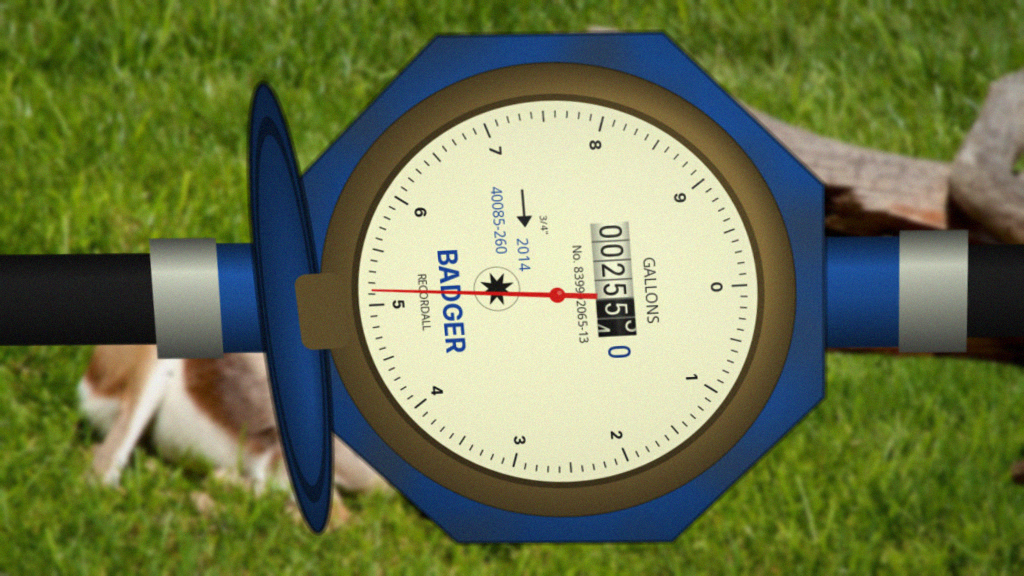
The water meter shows 25535.1 gal
